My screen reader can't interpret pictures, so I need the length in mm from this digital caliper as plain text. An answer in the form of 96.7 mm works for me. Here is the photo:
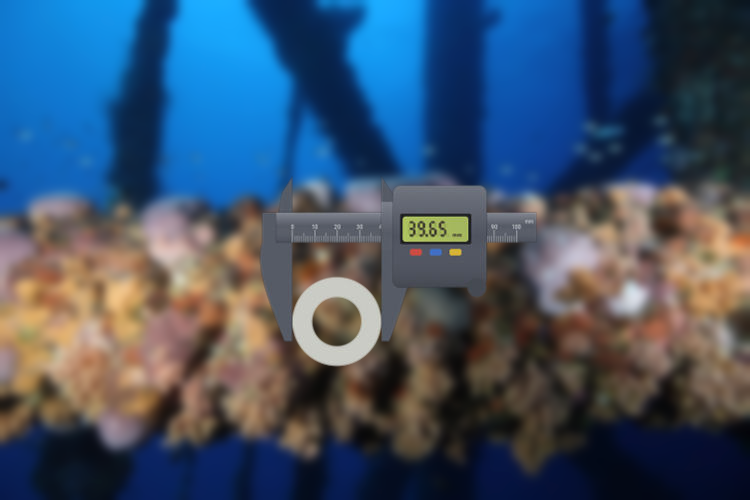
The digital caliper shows 39.65 mm
